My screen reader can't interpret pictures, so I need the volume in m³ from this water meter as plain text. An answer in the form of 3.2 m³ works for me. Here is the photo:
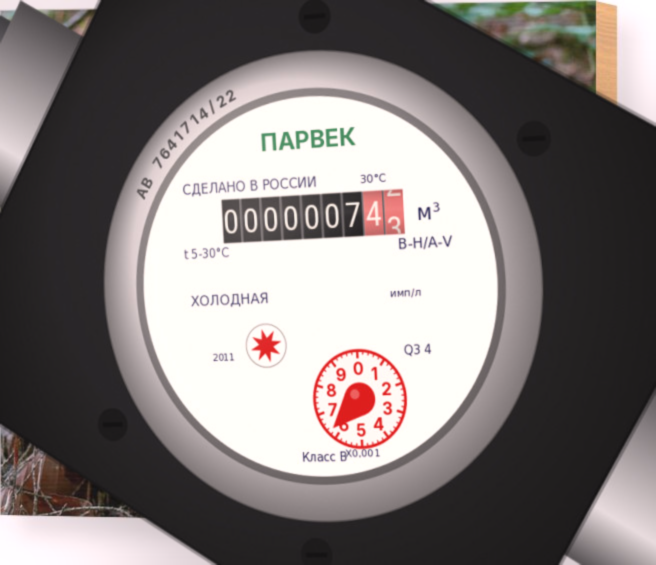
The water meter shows 7.426 m³
